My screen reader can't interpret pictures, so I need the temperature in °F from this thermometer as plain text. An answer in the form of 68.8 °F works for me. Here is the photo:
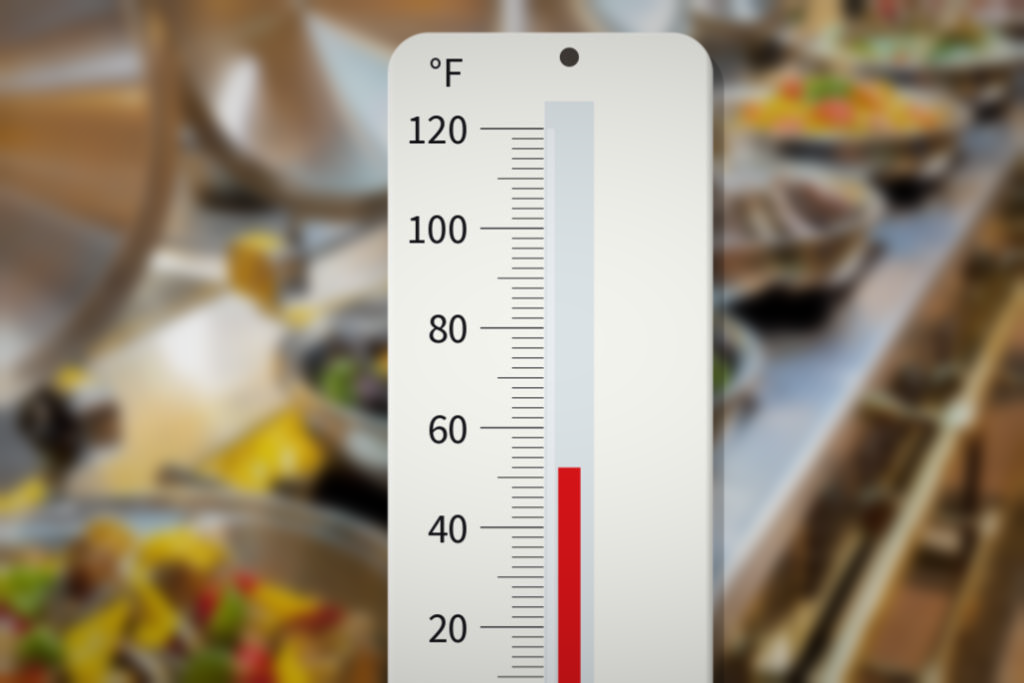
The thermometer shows 52 °F
